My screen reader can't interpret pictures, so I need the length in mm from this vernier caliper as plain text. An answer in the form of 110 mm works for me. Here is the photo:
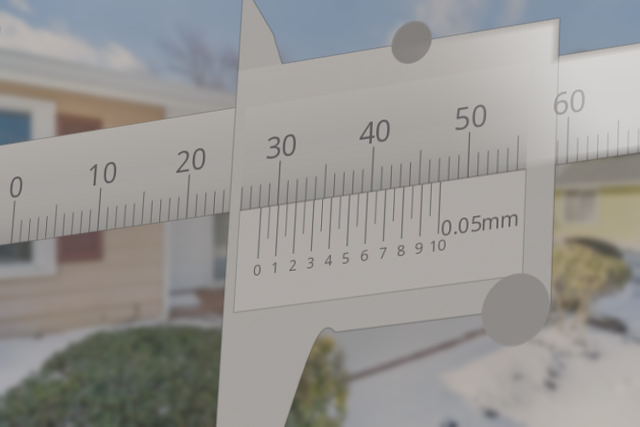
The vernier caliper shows 28.2 mm
